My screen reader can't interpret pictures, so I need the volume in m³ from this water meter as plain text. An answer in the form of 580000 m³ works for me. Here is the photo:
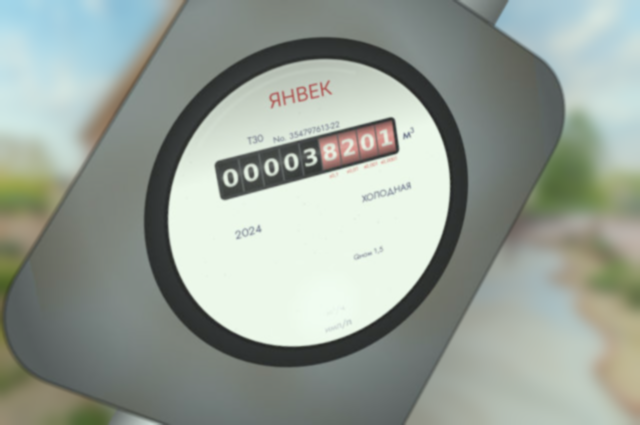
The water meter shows 3.8201 m³
